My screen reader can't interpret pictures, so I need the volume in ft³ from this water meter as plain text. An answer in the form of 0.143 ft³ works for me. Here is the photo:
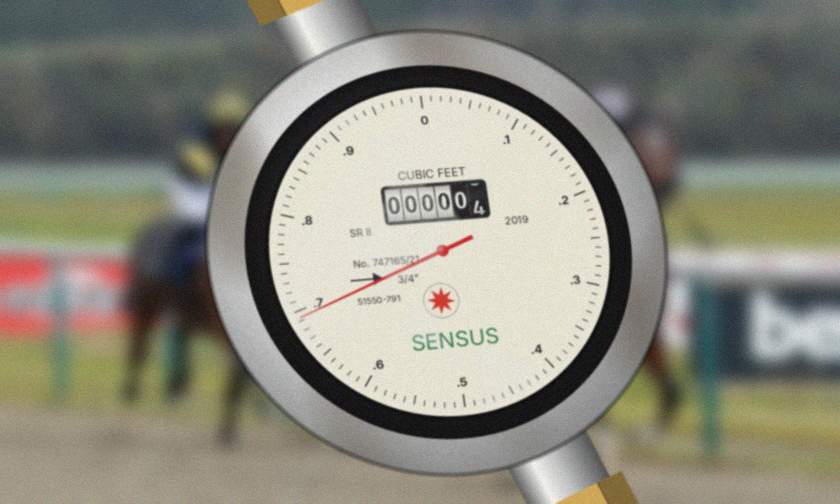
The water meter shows 3.69 ft³
